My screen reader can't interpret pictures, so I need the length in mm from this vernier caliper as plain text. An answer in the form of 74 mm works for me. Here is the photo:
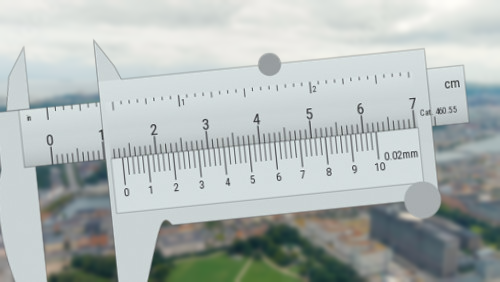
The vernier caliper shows 13.5 mm
